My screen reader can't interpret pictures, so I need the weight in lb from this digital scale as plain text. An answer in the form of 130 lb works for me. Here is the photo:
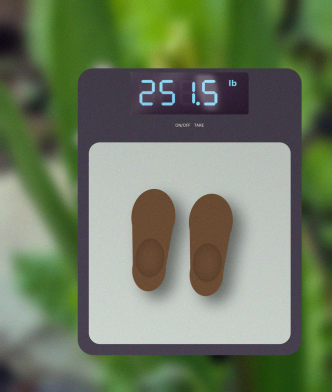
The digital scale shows 251.5 lb
